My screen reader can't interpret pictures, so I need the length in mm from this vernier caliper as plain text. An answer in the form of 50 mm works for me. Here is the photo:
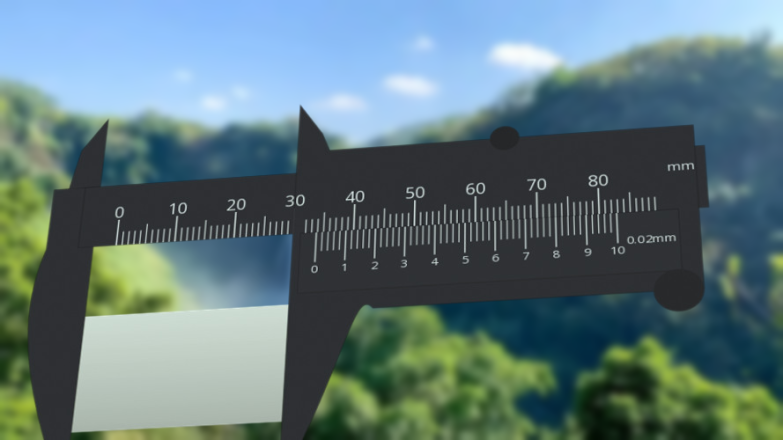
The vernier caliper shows 33.8 mm
